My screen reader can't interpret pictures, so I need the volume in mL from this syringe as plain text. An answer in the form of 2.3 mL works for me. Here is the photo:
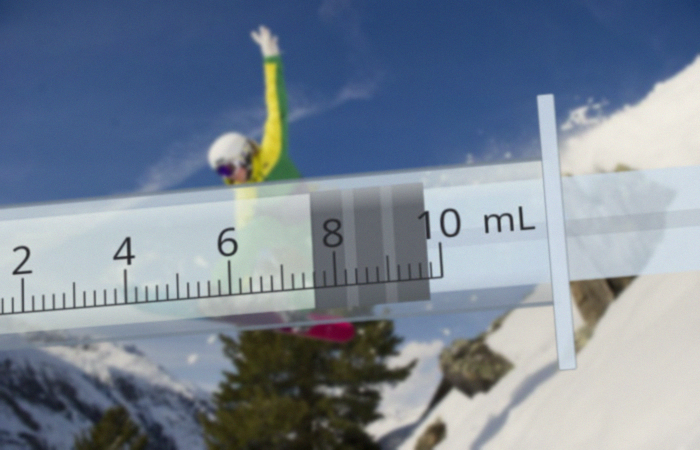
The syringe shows 7.6 mL
